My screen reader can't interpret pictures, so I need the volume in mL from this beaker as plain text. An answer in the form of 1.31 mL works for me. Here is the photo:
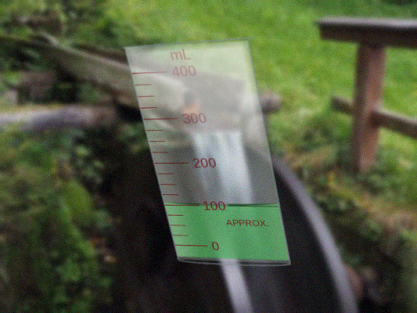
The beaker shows 100 mL
